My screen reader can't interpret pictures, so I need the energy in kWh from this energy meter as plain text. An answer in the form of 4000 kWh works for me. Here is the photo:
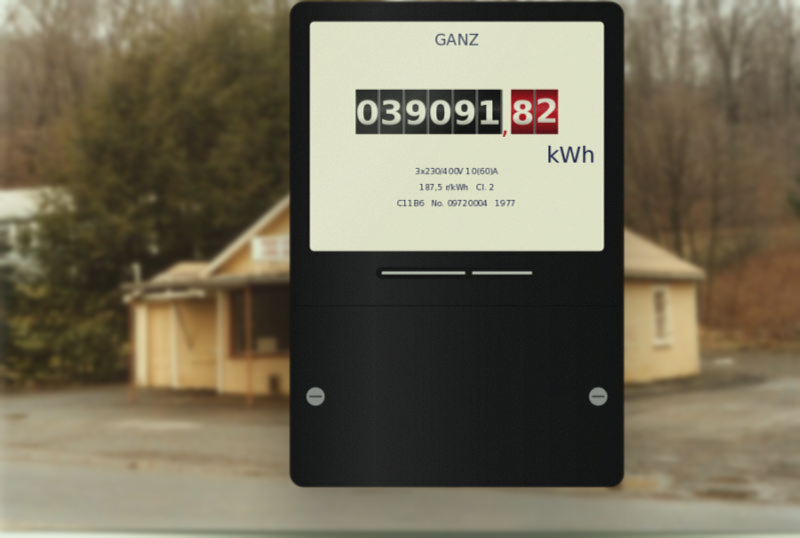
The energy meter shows 39091.82 kWh
